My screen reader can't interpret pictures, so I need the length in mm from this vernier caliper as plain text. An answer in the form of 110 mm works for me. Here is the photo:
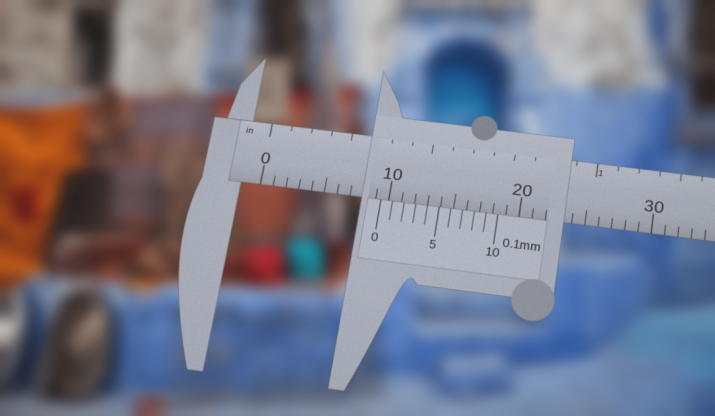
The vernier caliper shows 9.4 mm
